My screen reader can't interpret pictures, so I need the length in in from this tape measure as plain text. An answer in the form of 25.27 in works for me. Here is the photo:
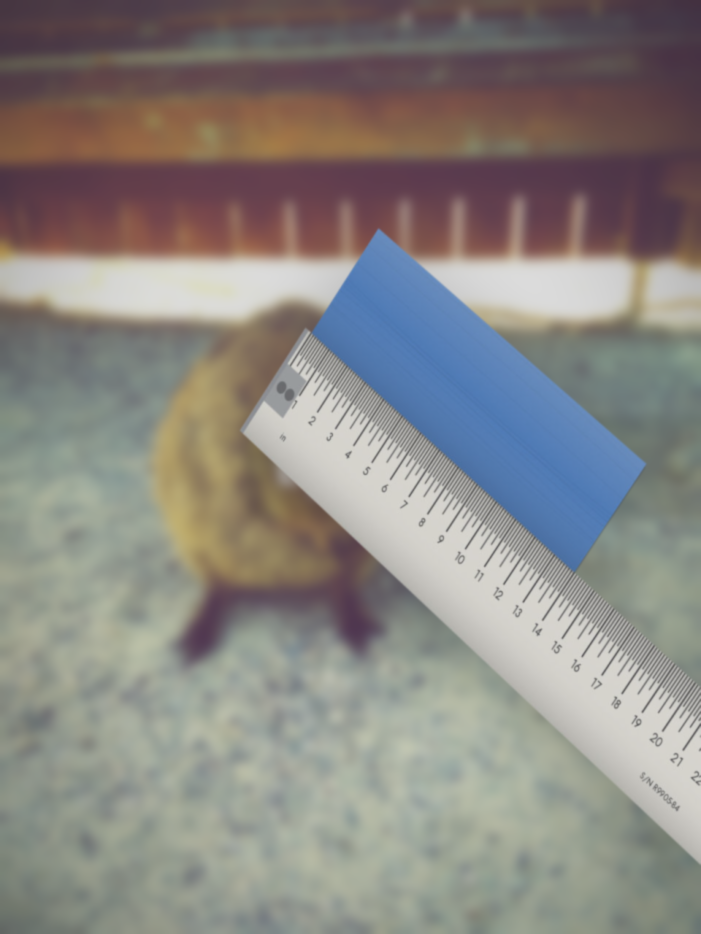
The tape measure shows 14 in
